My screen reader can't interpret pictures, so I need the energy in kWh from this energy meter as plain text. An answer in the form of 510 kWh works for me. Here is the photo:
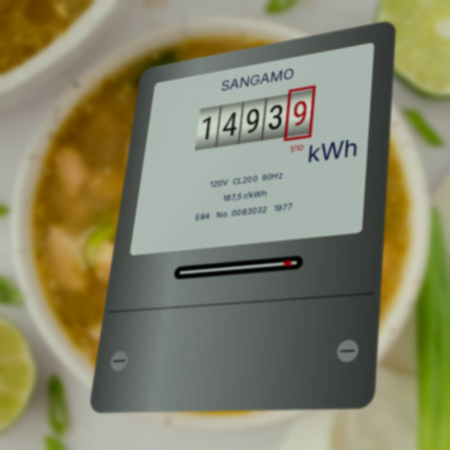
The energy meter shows 1493.9 kWh
